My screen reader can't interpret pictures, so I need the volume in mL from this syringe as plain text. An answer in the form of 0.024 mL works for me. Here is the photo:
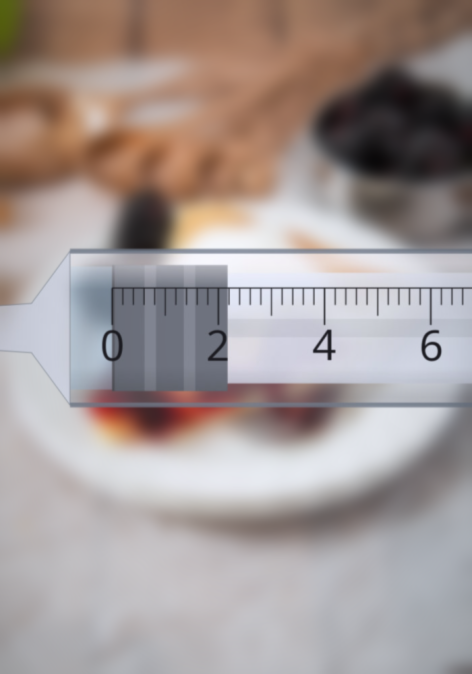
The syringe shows 0 mL
